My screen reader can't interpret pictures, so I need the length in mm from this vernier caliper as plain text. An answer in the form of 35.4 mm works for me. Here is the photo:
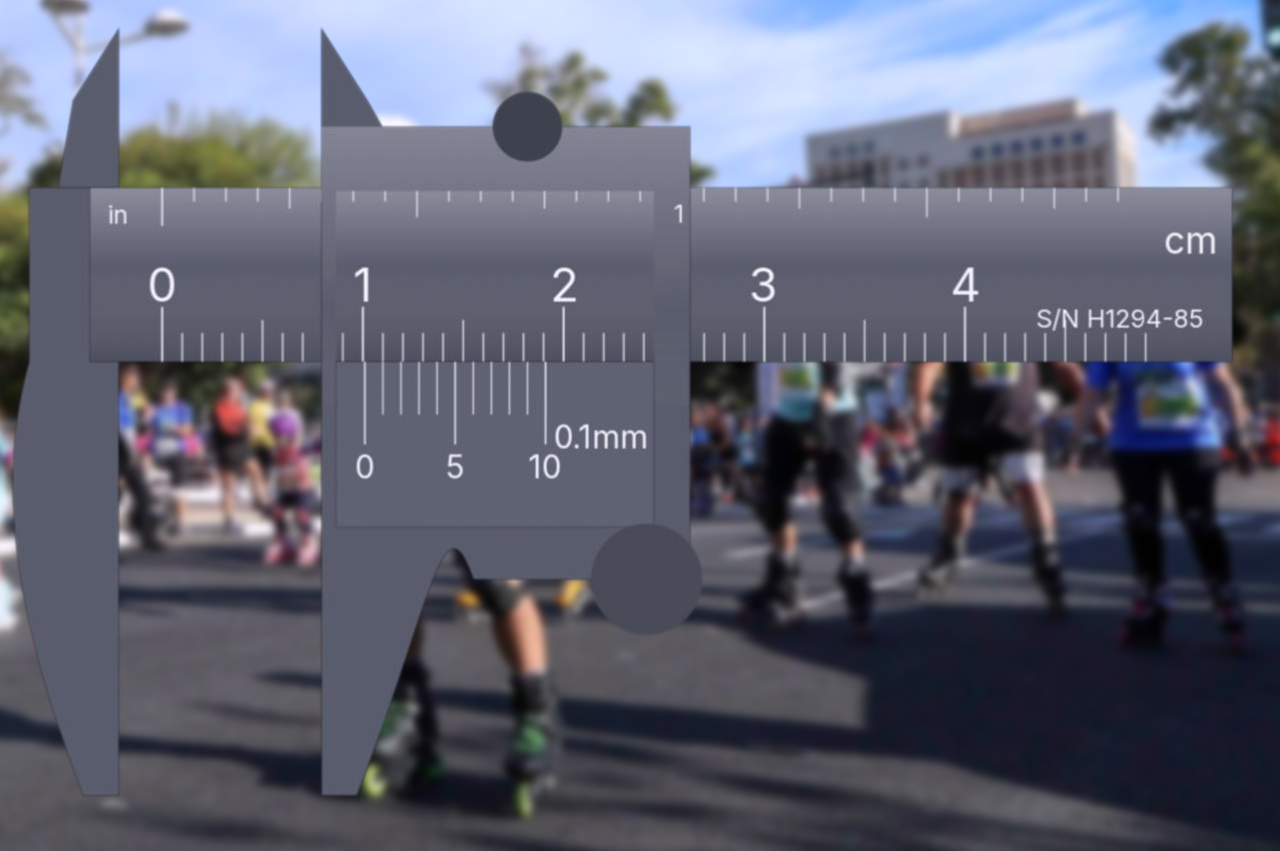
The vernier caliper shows 10.1 mm
